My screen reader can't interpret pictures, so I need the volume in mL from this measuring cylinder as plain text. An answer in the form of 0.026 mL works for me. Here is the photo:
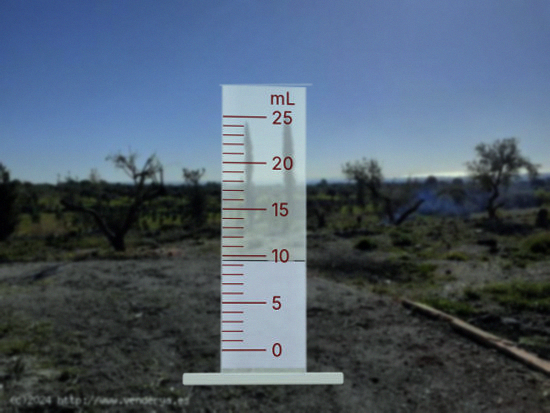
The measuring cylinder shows 9.5 mL
